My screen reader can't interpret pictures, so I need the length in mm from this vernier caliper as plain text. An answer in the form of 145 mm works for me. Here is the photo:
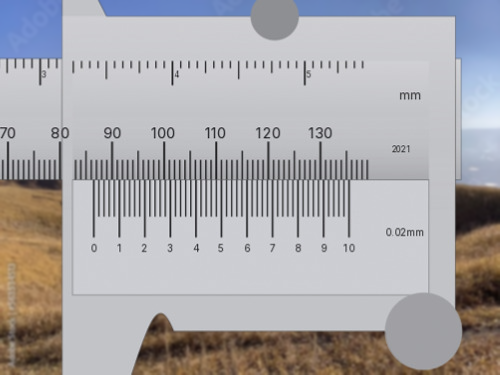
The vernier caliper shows 86.5 mm
